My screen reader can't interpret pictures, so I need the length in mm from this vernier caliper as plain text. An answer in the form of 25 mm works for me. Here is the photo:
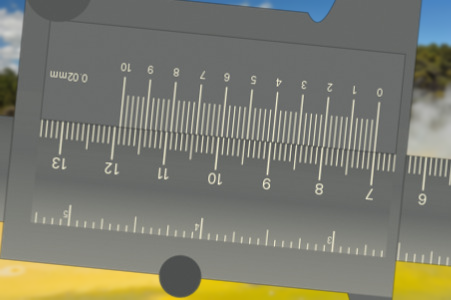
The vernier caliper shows 70.0 mm
